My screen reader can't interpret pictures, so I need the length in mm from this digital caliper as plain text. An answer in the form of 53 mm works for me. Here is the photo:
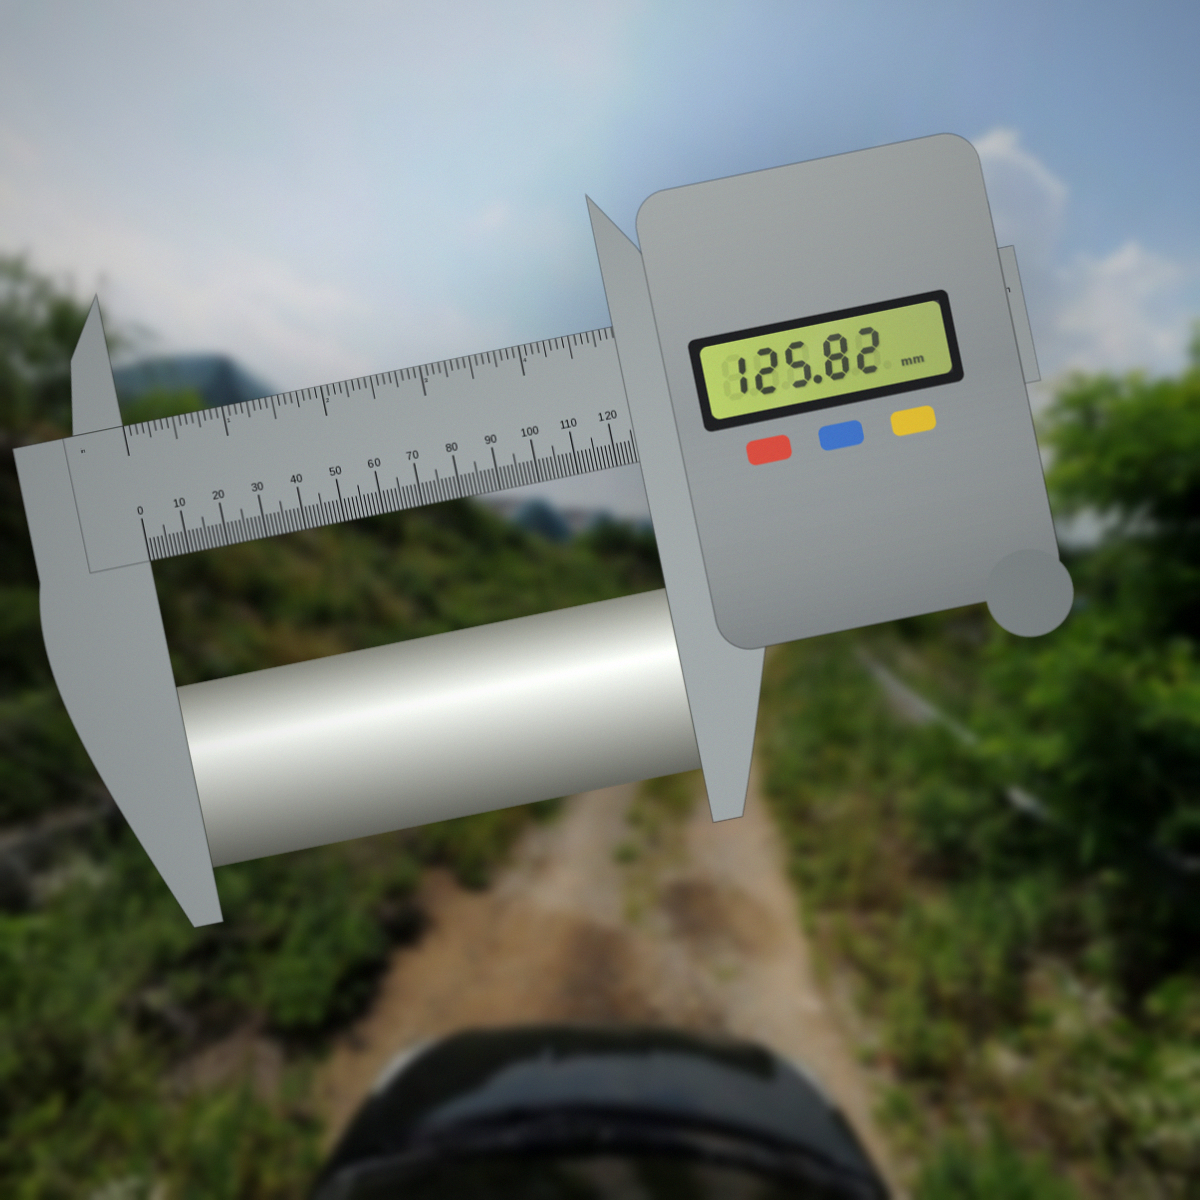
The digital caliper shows 125.82 mm
